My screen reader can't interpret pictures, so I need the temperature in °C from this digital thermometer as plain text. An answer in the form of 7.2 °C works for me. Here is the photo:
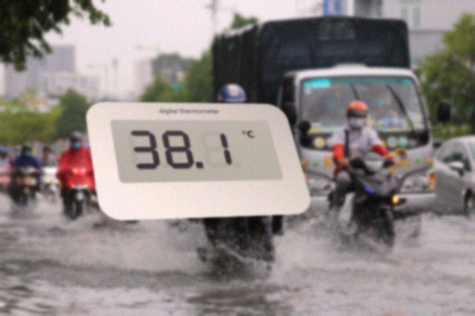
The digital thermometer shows 38.1 °C
